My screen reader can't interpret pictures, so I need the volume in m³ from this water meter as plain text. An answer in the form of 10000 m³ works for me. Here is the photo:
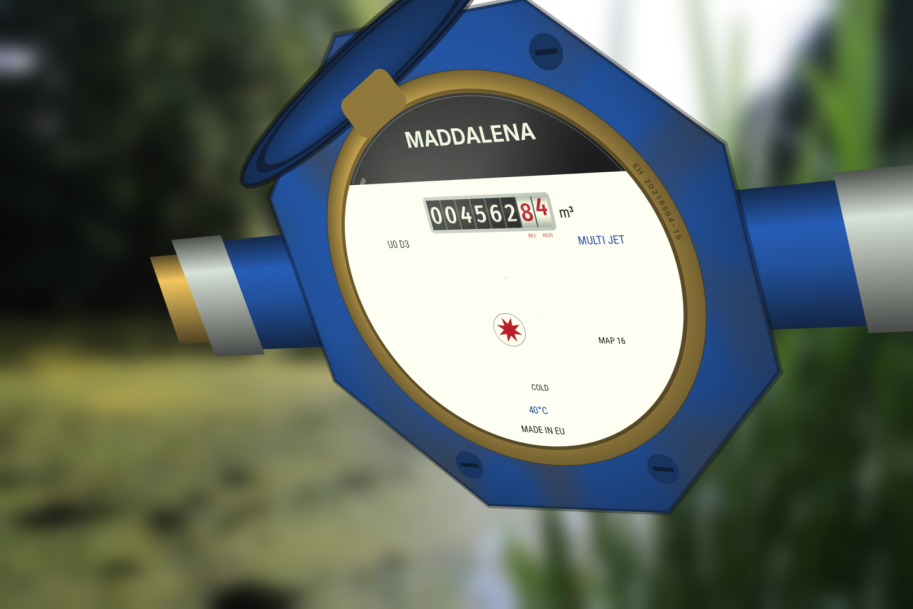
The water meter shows 4562.84 m³
